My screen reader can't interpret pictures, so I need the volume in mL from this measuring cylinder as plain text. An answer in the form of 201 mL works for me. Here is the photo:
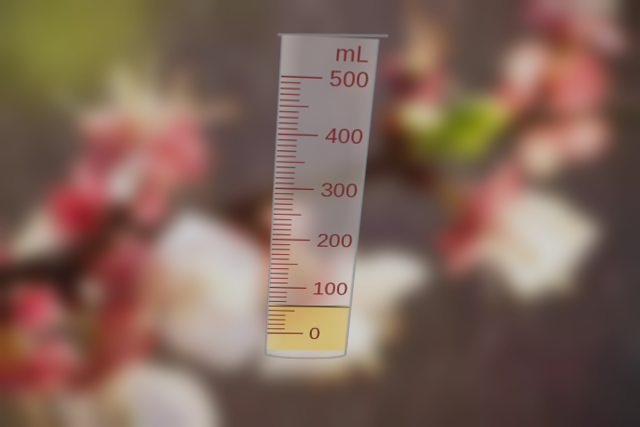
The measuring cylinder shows 60 mL
